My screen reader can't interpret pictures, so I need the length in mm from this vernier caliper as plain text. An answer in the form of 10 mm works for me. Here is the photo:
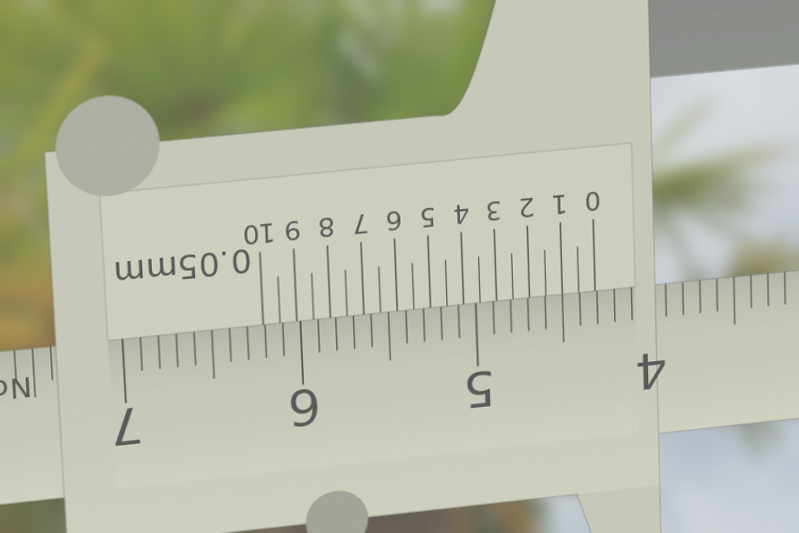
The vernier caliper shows 43.1 mm
